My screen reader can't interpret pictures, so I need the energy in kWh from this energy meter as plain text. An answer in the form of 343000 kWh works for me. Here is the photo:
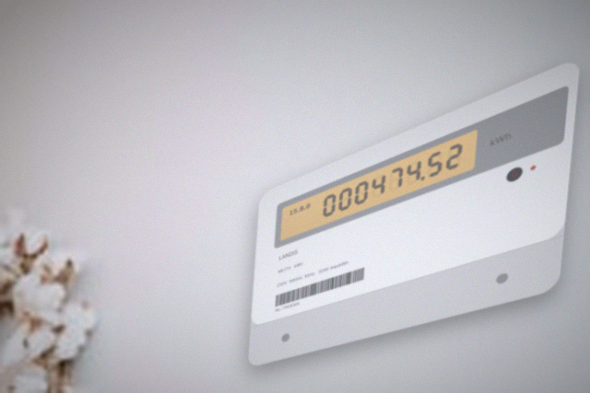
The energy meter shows 474.52 kWh
